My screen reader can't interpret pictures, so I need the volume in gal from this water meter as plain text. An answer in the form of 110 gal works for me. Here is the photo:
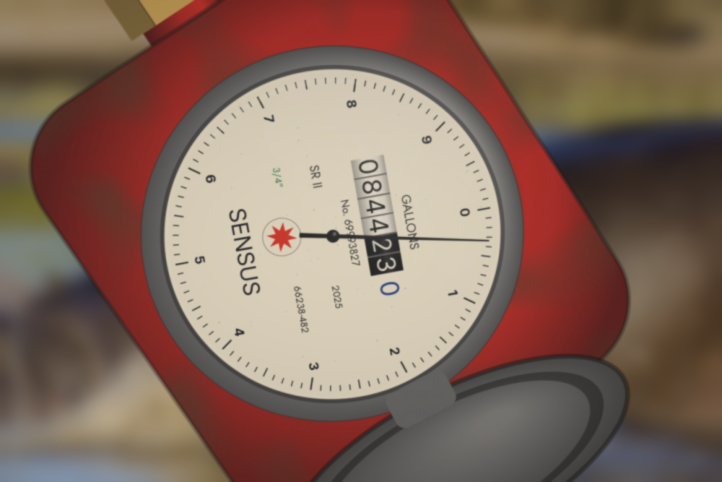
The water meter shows 844230.3 gal
